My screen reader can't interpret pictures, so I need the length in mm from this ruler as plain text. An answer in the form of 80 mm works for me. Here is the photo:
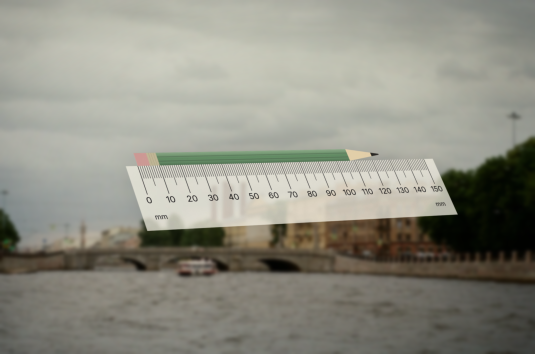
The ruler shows 125 mm
